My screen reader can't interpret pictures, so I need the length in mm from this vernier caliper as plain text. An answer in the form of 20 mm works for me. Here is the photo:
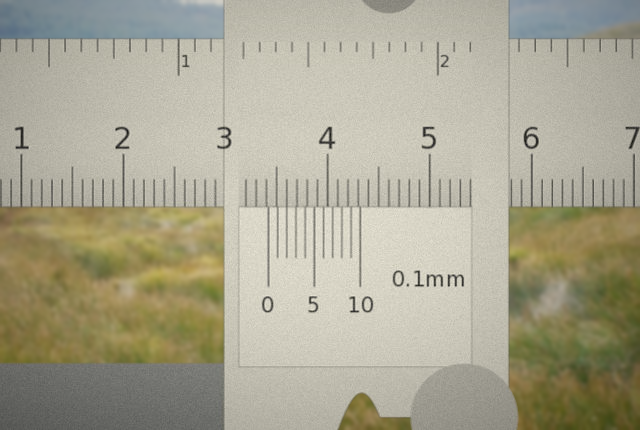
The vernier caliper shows 34.2 mm
